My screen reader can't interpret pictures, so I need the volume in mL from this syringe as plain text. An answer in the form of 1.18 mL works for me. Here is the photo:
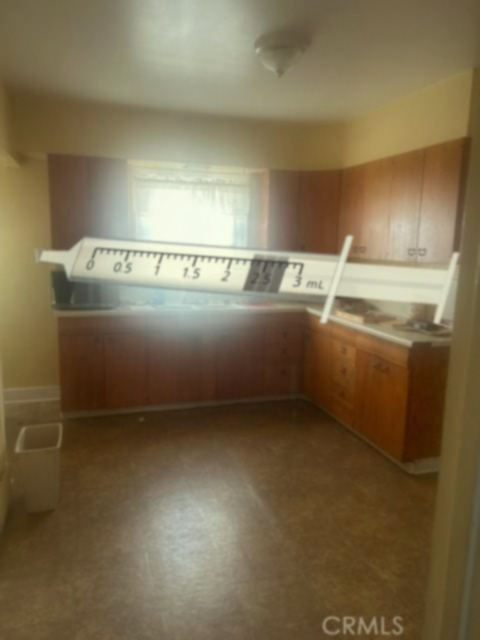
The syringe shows 2.3 mL
